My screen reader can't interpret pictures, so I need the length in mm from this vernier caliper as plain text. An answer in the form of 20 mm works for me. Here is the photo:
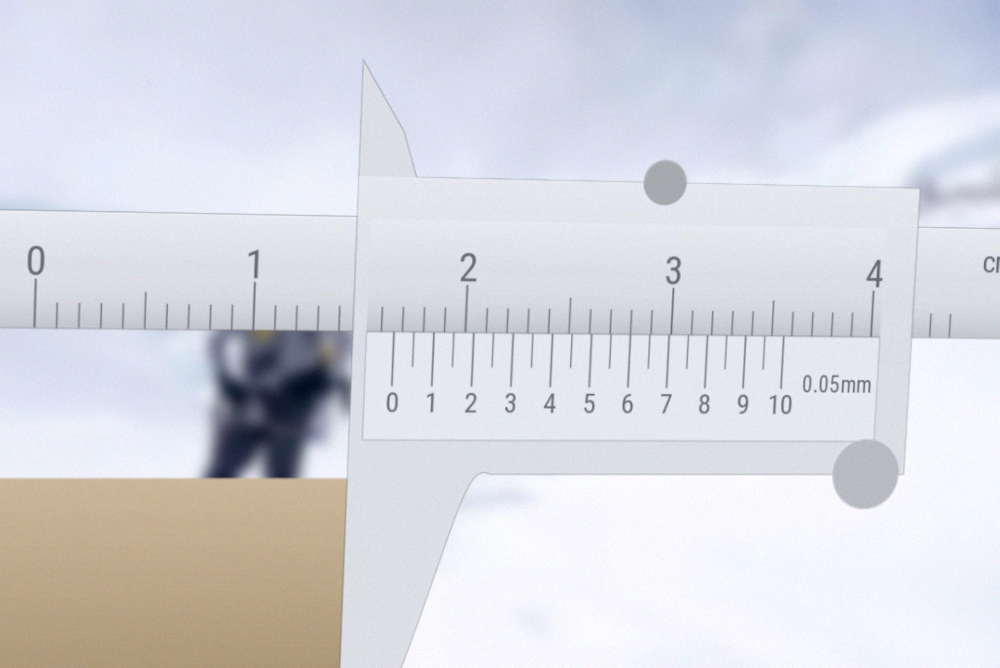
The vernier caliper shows 16.6 mm
